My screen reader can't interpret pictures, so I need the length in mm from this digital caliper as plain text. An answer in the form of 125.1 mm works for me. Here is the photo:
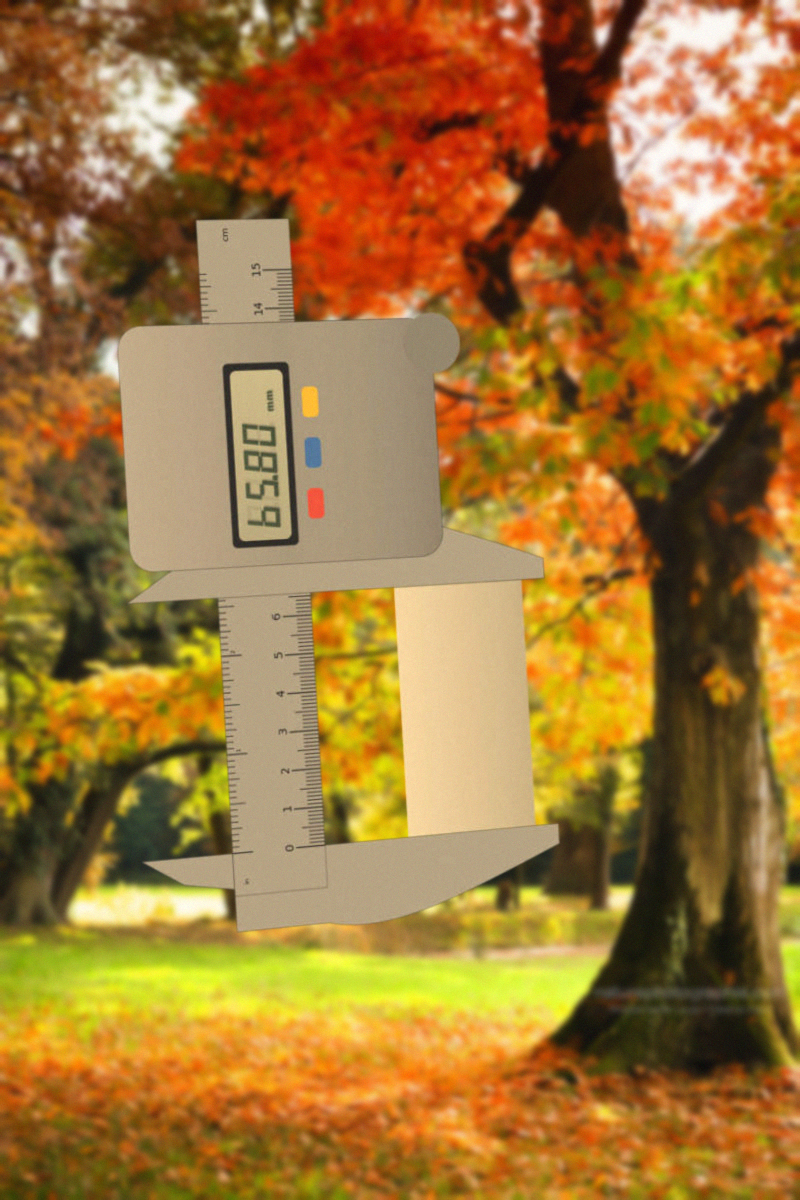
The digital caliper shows 65.80 mm
